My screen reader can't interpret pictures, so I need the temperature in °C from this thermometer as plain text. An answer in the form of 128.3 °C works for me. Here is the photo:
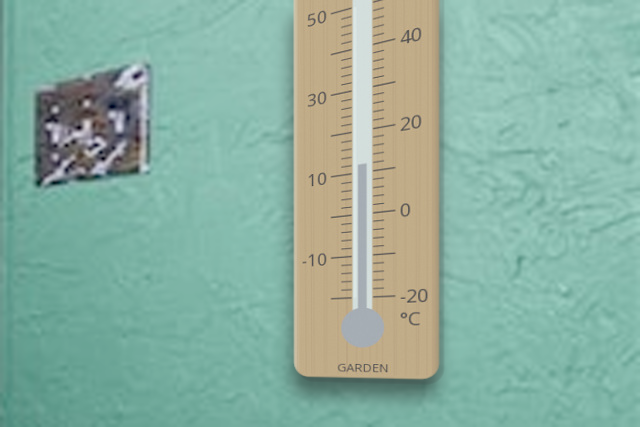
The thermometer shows 12 °C
